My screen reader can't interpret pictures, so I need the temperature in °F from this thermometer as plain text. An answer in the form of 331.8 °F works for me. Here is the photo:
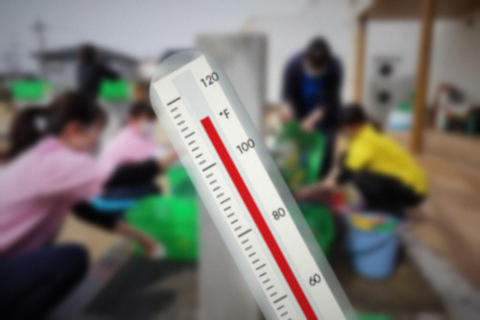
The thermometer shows 112 °F
